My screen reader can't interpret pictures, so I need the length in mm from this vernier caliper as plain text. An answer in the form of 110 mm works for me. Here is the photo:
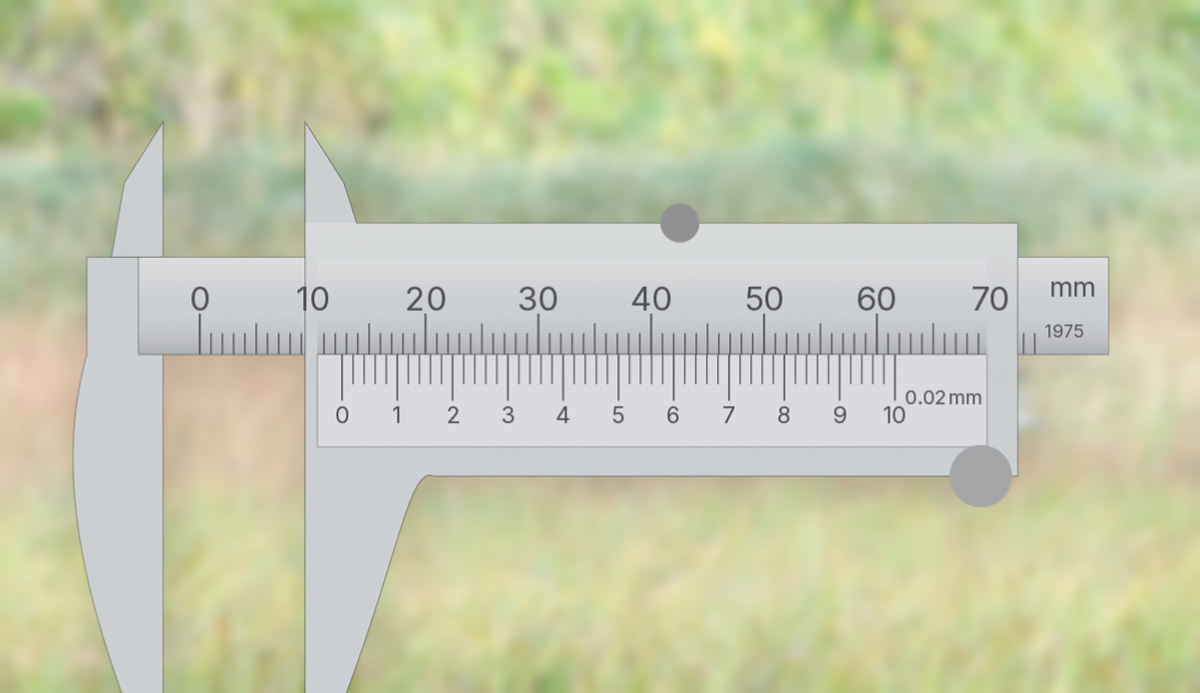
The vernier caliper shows 12.6 mm
